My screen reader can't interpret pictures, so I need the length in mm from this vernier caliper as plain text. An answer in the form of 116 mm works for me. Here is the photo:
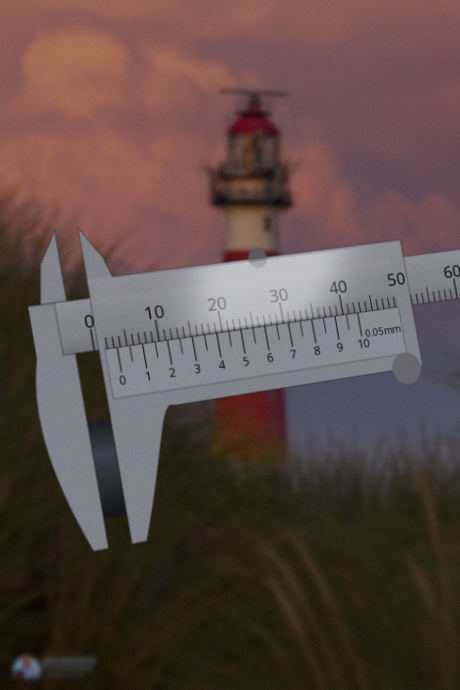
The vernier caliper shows 3.5 mm
